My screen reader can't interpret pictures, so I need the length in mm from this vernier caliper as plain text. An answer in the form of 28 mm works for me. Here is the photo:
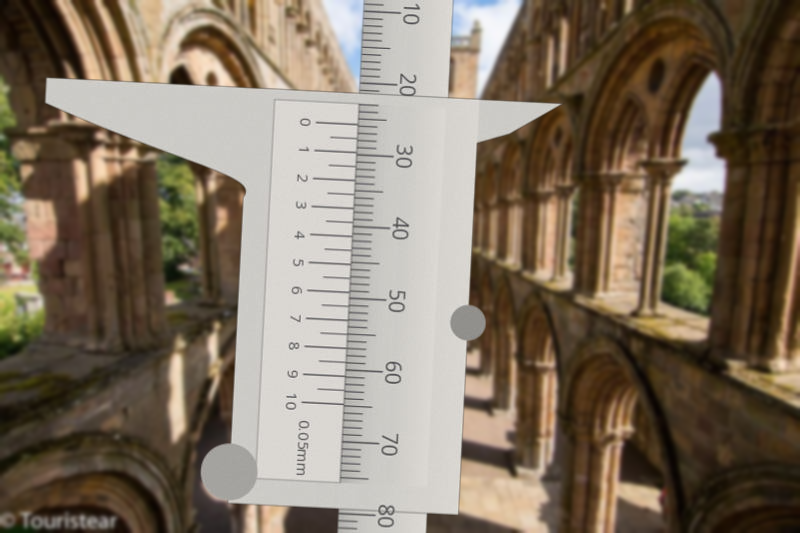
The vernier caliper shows 25.8 mm
